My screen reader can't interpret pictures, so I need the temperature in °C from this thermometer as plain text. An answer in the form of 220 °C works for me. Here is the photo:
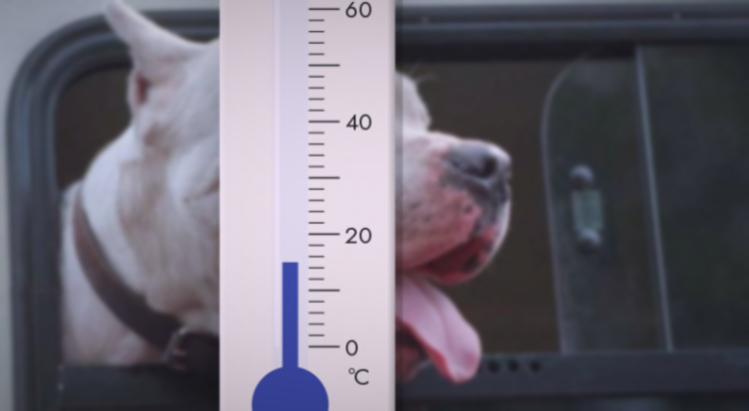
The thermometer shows 15 °C
